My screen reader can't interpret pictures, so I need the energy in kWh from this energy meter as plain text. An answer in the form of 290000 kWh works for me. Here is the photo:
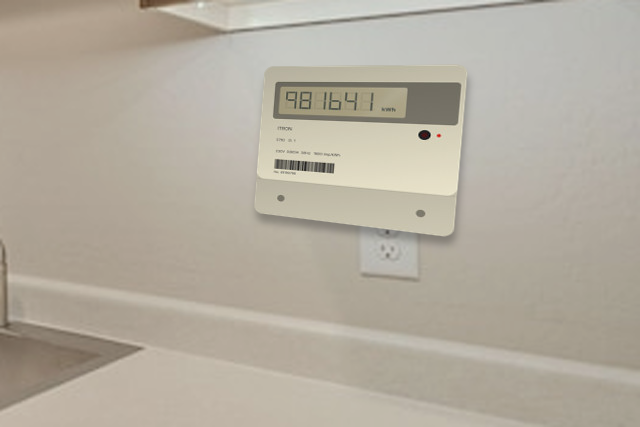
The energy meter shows 981641 kWh
